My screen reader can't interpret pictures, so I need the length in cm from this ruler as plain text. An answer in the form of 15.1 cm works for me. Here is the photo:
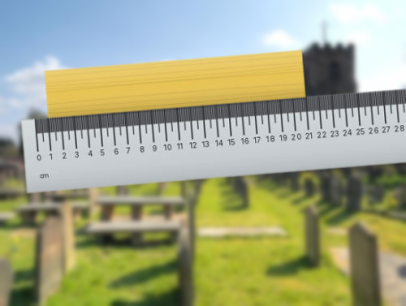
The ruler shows 20 cm
